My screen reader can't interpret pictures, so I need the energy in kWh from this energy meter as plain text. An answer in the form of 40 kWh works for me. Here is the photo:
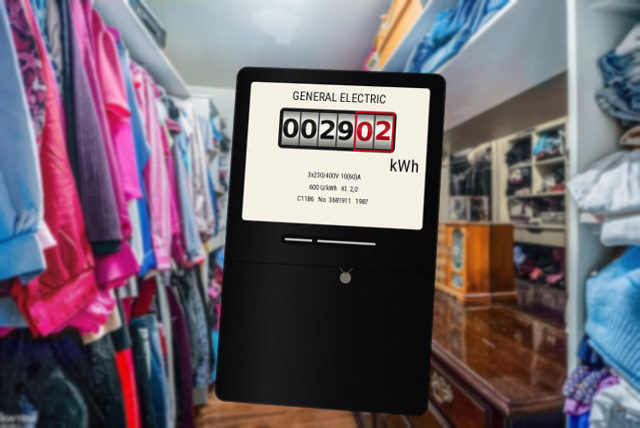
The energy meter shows 29.02 kWh
